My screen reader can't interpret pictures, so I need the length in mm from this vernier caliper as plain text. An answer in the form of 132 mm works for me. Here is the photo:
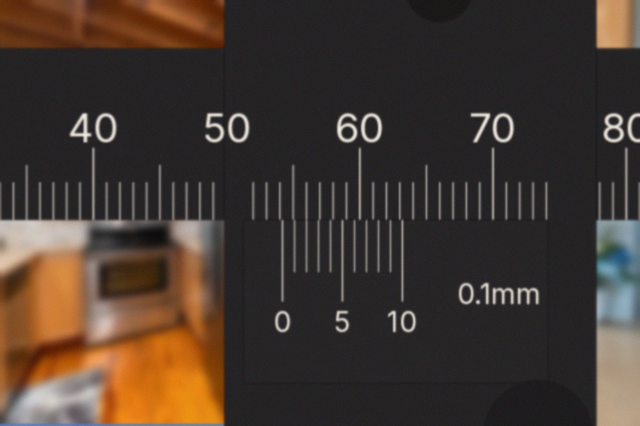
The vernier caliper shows 54.2 mm
